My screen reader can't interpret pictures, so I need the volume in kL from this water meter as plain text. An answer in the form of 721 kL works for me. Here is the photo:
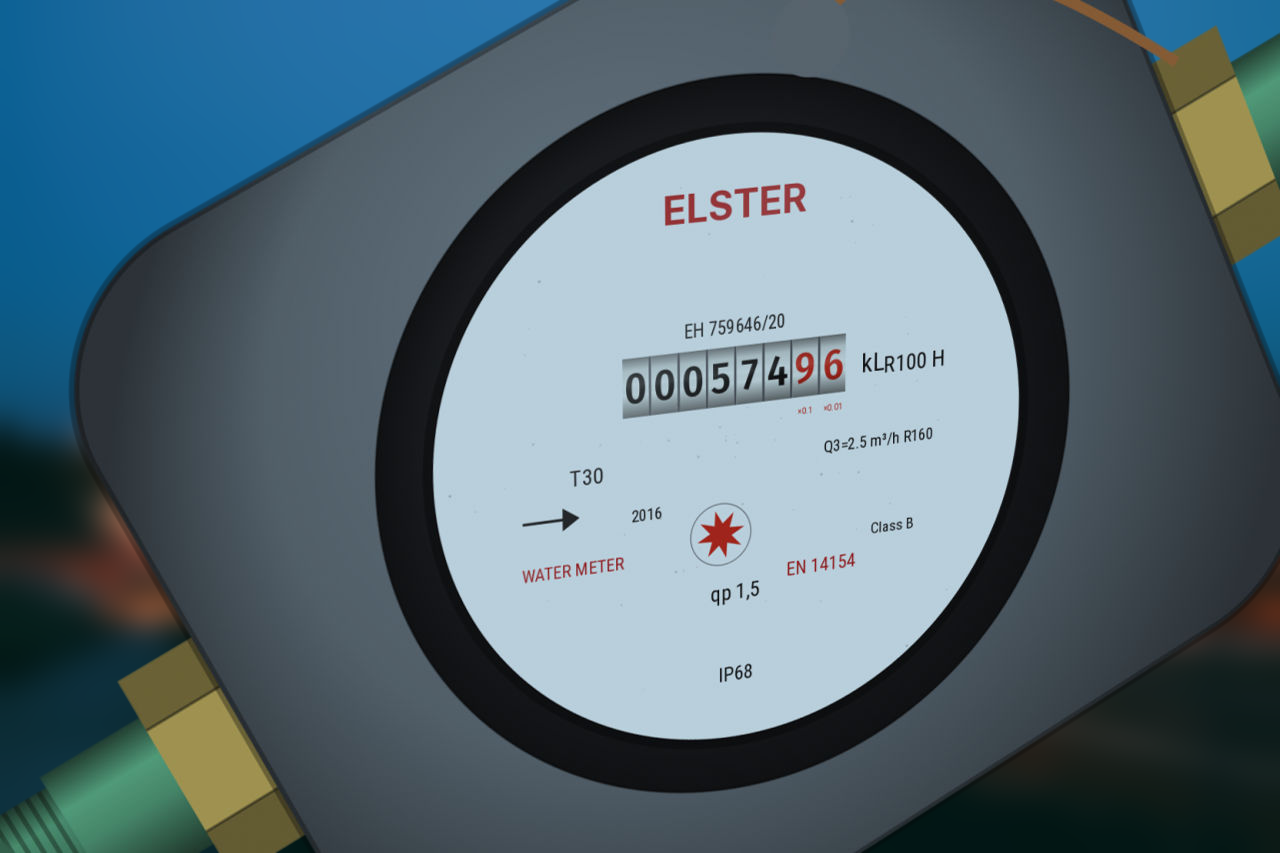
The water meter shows 574.96 kL
